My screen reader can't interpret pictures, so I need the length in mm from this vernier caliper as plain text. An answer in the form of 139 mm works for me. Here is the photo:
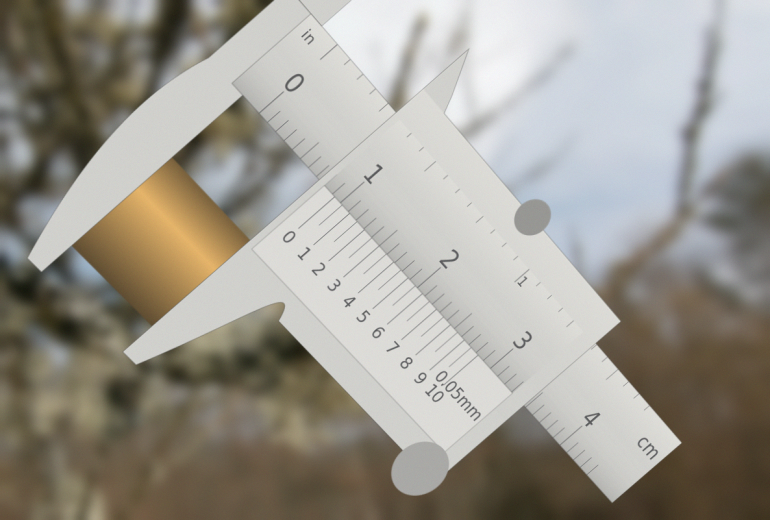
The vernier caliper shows 9.3 mm
